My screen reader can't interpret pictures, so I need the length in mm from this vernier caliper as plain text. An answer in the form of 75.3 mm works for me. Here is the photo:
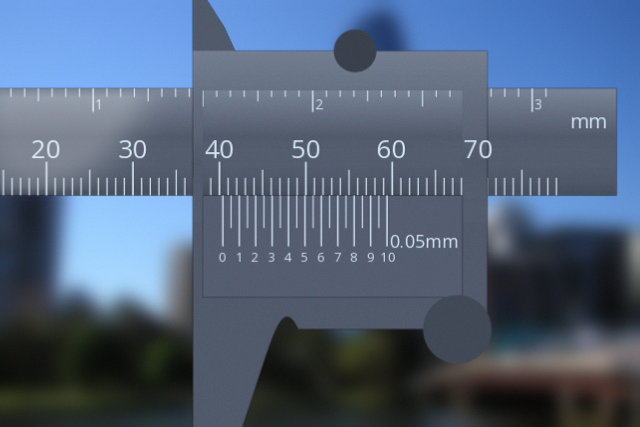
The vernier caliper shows 40.4 mm
